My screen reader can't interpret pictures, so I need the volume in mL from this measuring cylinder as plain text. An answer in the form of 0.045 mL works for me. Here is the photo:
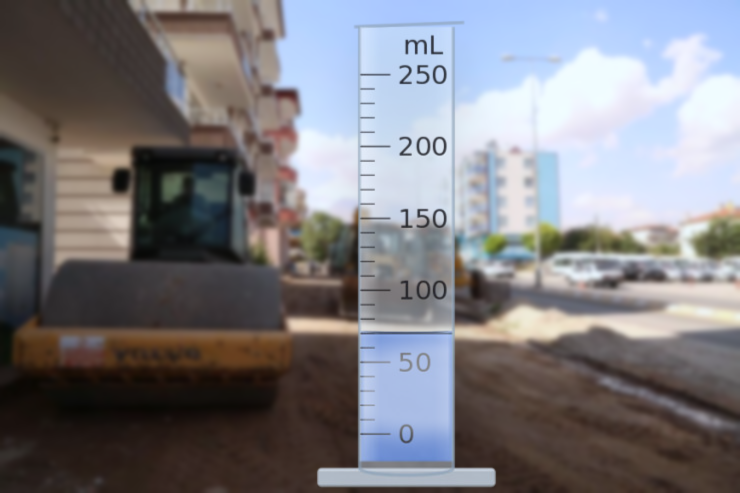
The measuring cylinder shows 70 mL
